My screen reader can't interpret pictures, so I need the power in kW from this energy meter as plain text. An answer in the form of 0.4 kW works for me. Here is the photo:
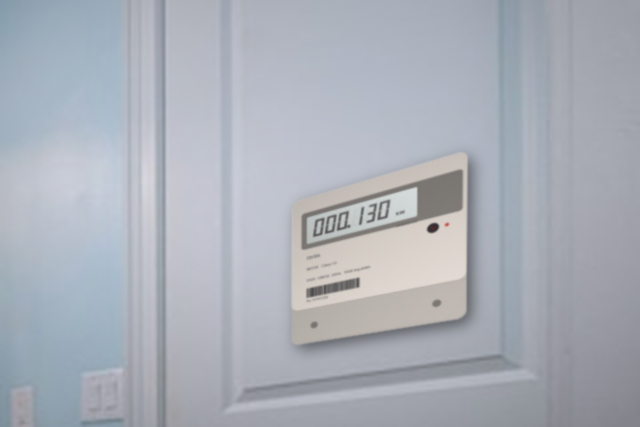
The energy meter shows 0.130 kW
